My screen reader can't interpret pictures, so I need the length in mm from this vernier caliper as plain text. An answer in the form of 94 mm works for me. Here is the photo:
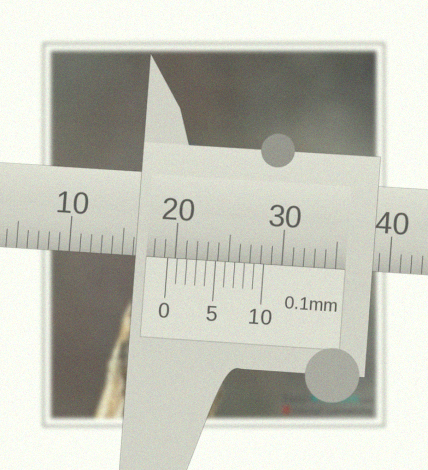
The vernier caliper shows 19.3 mm
